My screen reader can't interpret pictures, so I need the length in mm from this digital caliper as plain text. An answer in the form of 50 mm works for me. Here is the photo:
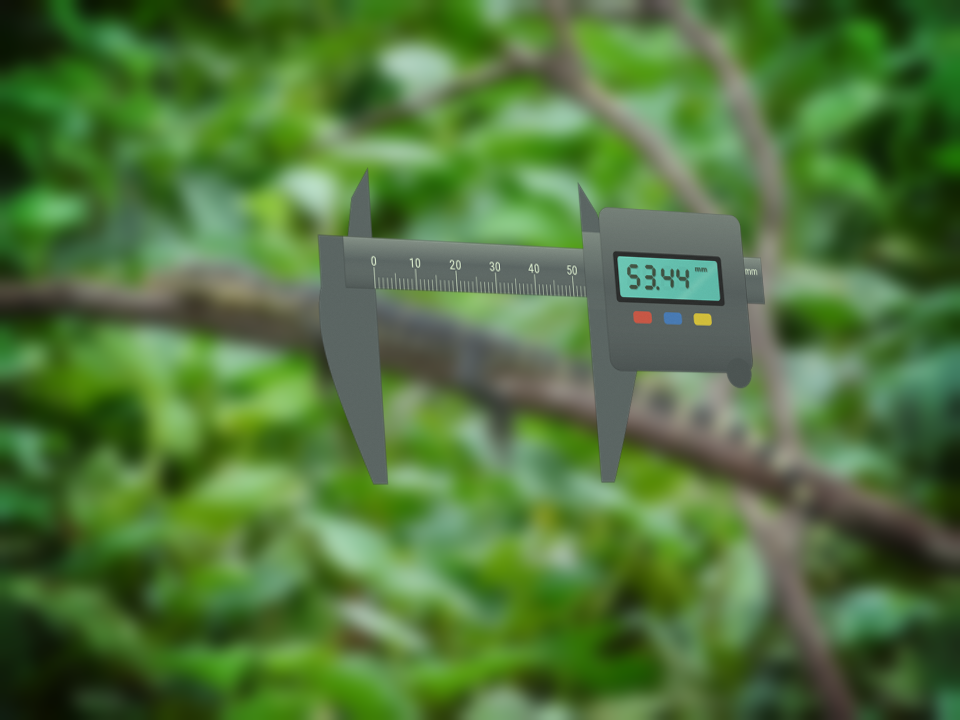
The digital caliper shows 53.44 mm
